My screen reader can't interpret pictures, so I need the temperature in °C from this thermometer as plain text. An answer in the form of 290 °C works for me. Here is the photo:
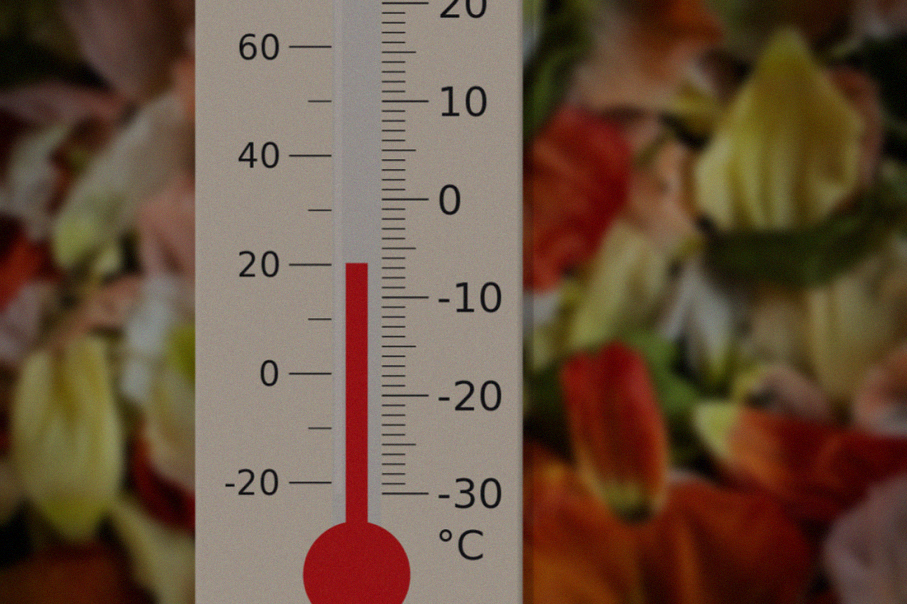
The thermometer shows -6.5 °C
